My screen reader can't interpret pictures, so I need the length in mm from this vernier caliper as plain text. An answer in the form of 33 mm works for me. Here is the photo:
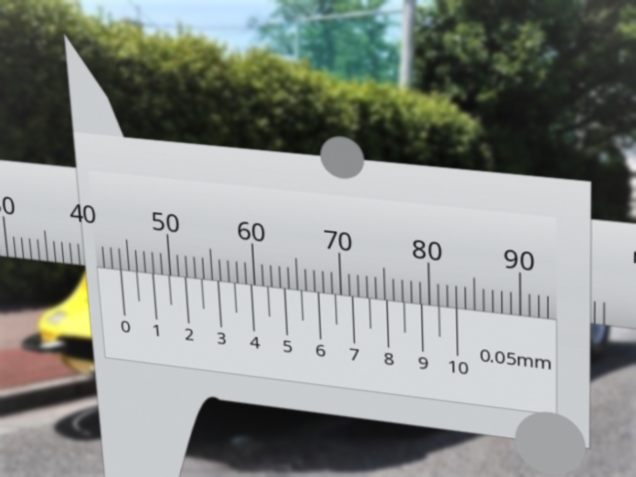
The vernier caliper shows 44.0 mm
